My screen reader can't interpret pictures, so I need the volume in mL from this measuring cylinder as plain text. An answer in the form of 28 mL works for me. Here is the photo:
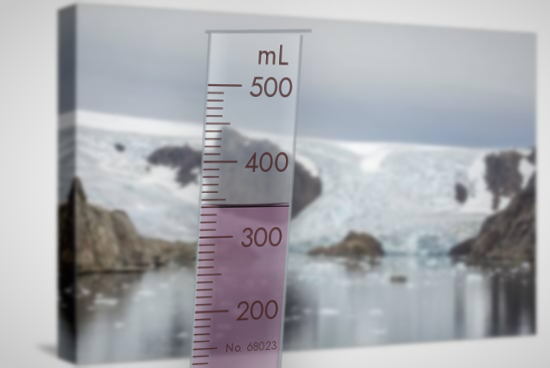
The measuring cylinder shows 340 mL
